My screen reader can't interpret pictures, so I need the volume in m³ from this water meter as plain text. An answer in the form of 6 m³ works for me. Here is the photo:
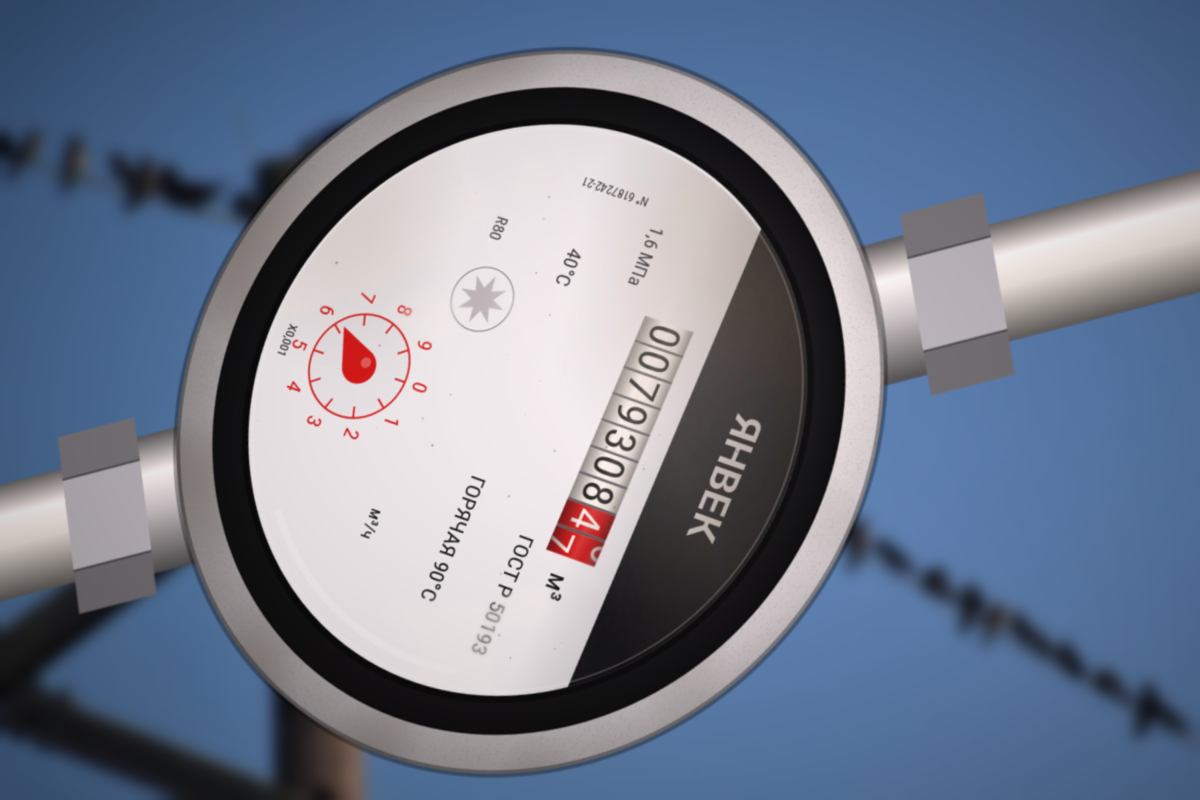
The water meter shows 79308.466 m³
